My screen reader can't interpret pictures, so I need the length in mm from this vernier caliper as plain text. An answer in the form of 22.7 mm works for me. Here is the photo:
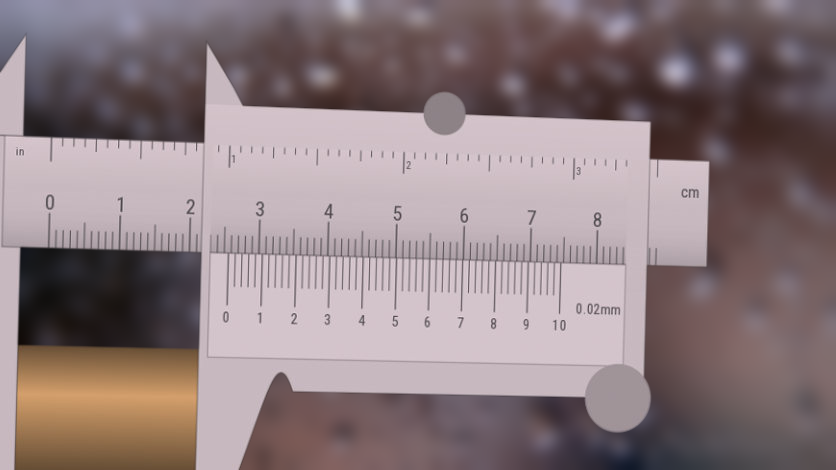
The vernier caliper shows 25.6 mm
